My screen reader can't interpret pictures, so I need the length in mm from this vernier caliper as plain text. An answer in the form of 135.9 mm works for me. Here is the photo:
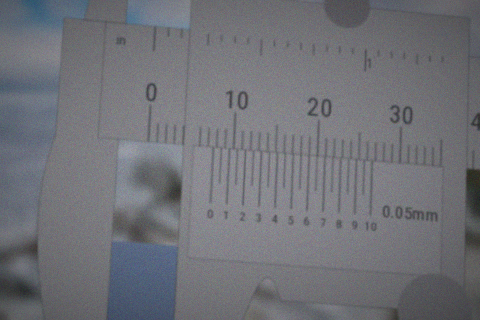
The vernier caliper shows 7.6 mm
